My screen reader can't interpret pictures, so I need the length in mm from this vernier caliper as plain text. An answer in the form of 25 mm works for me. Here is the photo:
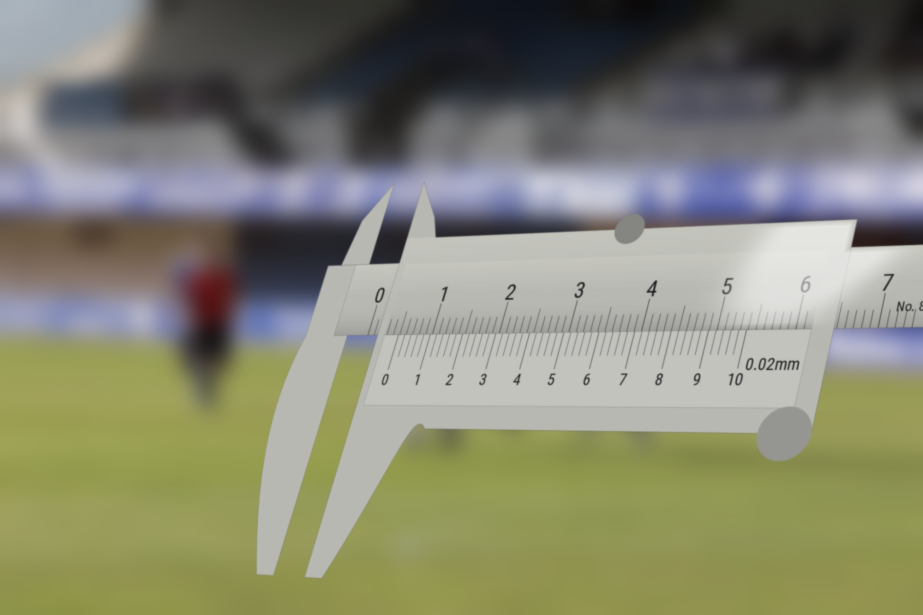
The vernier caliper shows 4.8 mm
